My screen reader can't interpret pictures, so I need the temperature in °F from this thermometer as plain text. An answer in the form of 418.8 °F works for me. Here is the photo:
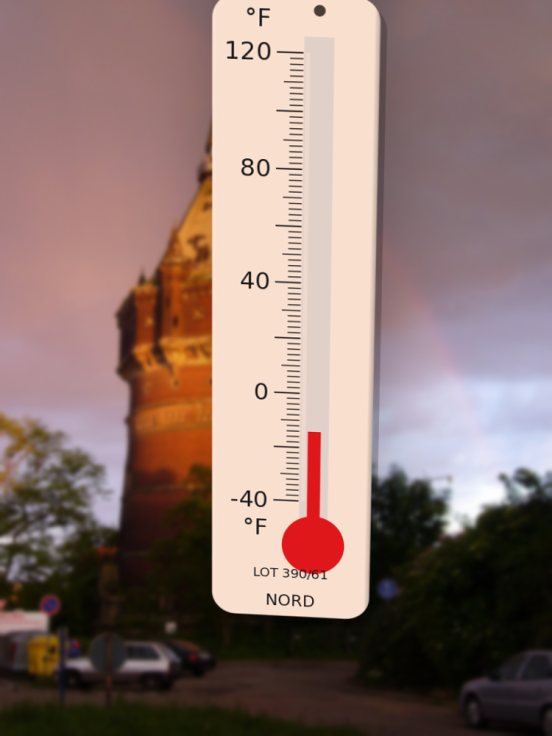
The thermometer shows -14 °F
